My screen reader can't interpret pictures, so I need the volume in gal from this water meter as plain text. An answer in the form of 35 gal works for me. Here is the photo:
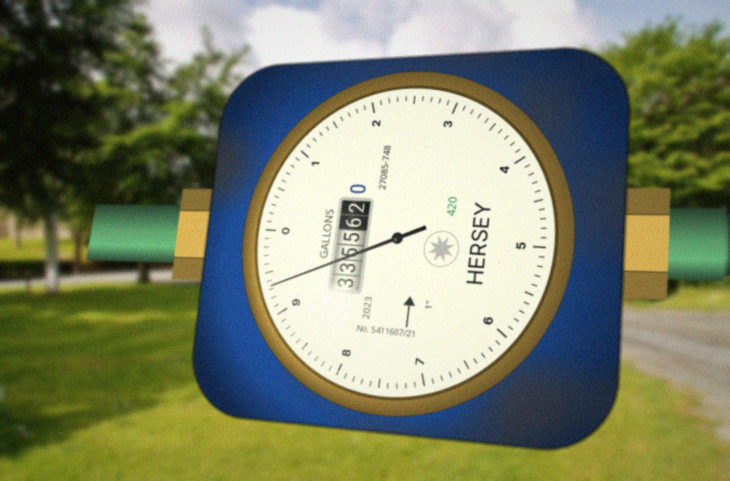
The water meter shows 3355619.3 gal
